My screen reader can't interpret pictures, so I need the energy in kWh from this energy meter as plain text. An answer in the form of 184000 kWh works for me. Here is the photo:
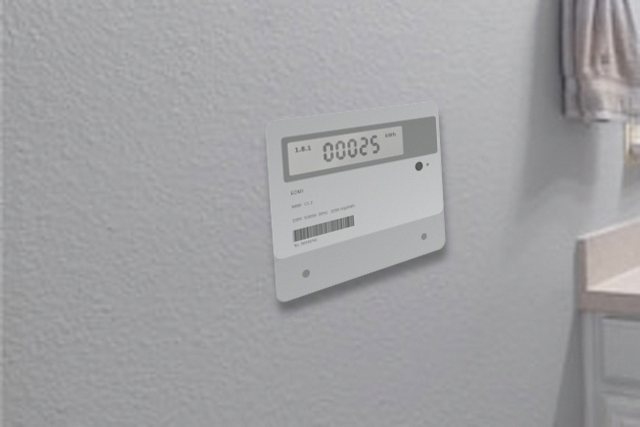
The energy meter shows 25 kWh
